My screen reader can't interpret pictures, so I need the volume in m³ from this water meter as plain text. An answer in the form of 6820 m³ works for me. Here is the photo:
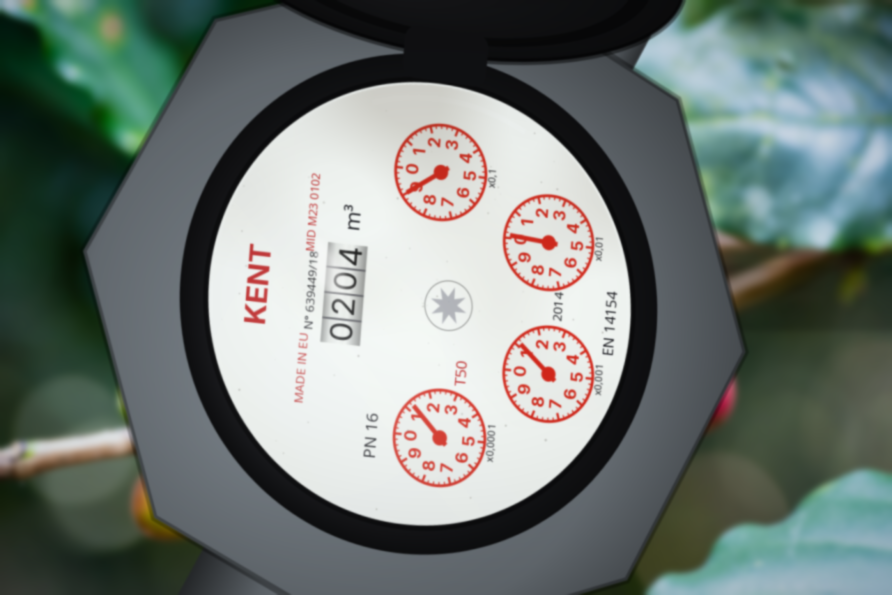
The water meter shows 203.9011 m³
